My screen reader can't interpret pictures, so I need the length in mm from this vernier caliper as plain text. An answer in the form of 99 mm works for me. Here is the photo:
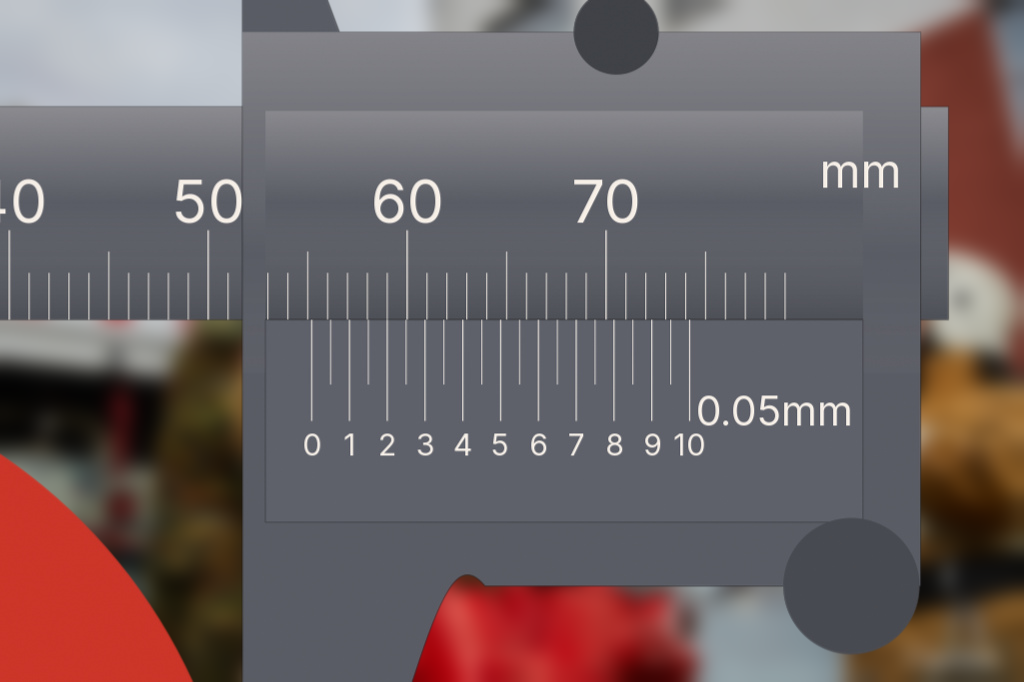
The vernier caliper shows 55.2 mm
